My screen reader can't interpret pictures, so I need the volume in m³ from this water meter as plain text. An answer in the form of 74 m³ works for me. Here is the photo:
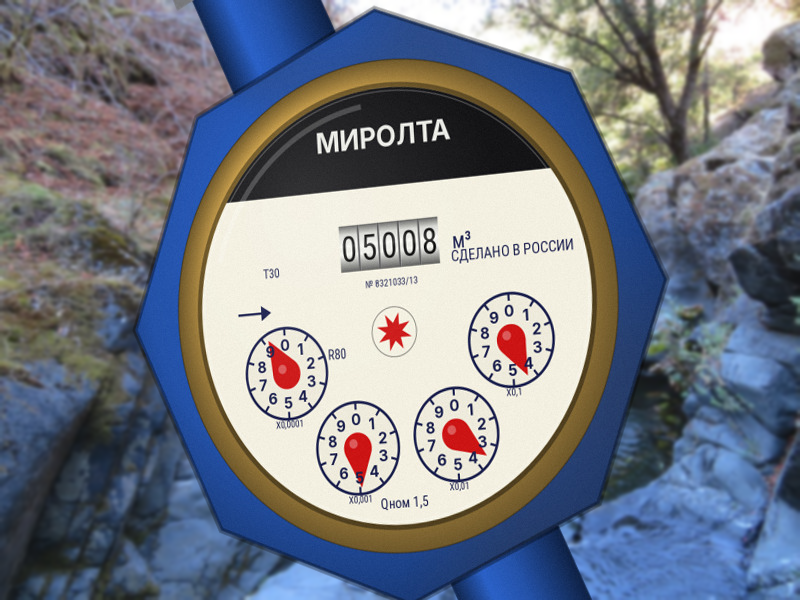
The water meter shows 5008.4349 m³
